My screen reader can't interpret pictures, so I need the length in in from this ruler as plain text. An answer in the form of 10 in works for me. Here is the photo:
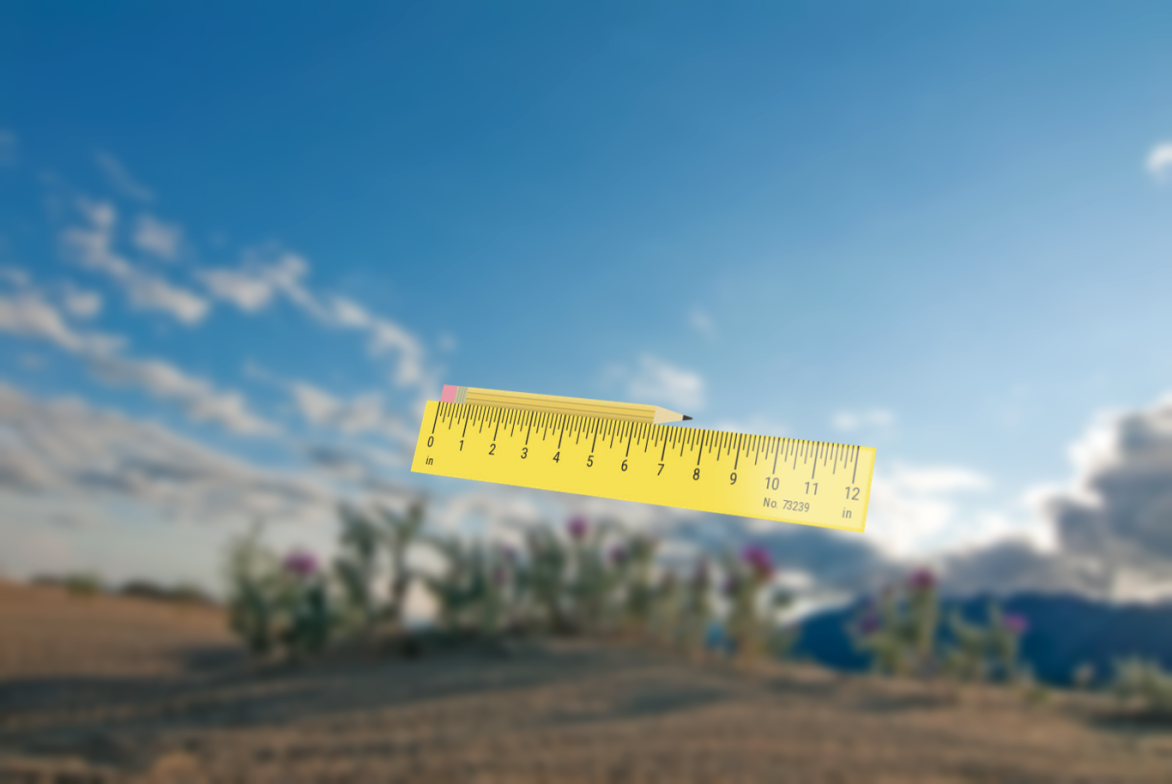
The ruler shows 7.625 in
